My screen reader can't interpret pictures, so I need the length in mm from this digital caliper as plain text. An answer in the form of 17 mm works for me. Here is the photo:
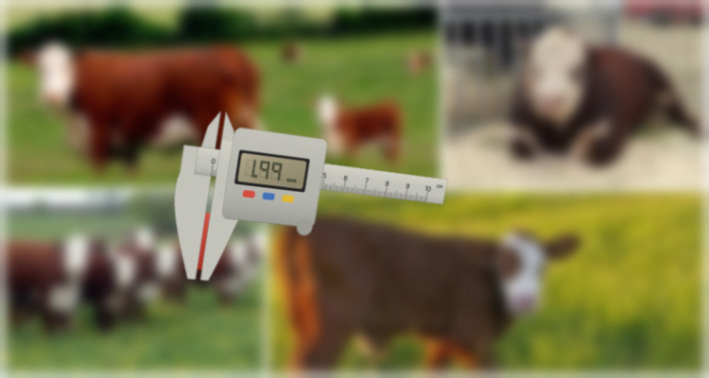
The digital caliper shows 1.99 mm
